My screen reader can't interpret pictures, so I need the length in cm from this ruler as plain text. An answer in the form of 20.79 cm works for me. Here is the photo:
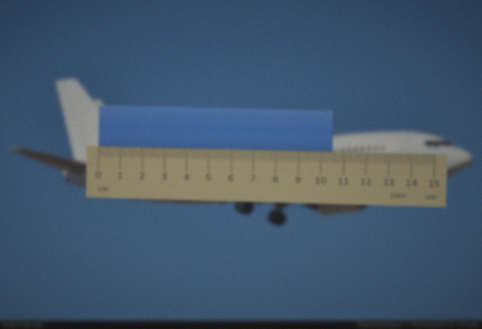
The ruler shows 10.5 cm
